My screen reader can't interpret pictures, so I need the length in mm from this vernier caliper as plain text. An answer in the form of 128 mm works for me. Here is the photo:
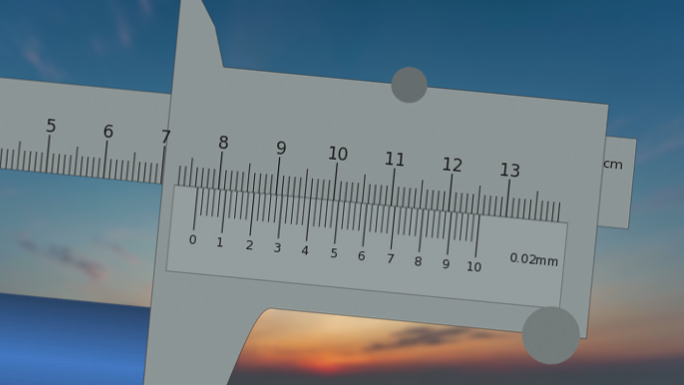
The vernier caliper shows 76.4 mm
